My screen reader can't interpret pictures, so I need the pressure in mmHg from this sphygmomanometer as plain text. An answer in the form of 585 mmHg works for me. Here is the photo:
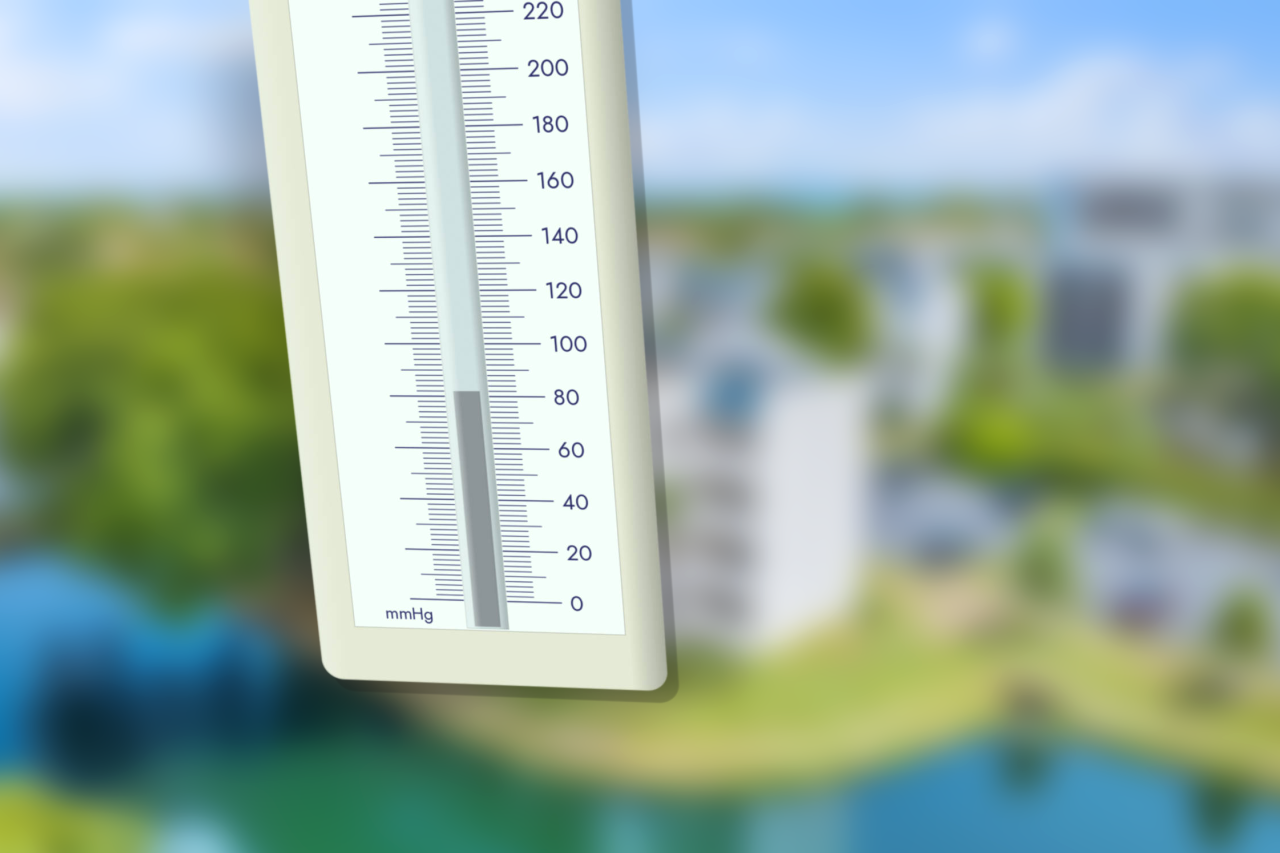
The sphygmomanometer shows 82 mmHg
